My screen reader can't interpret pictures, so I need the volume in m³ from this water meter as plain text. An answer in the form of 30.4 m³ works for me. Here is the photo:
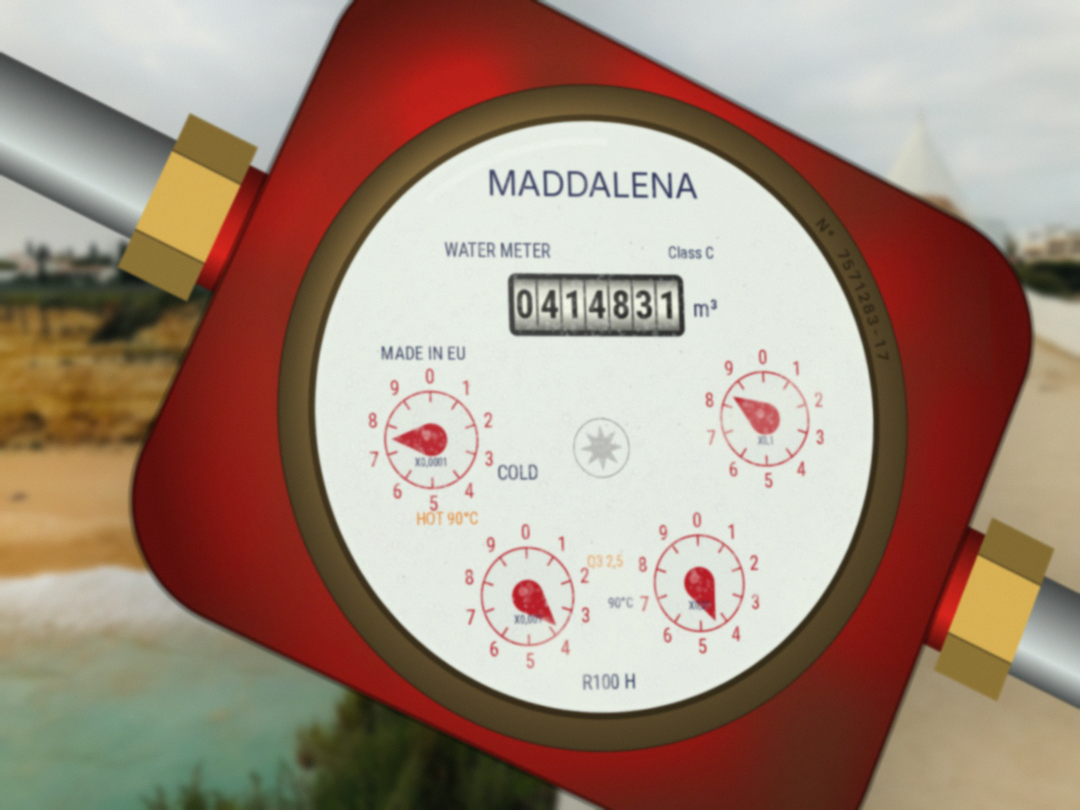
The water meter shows 414831.8437 m³
